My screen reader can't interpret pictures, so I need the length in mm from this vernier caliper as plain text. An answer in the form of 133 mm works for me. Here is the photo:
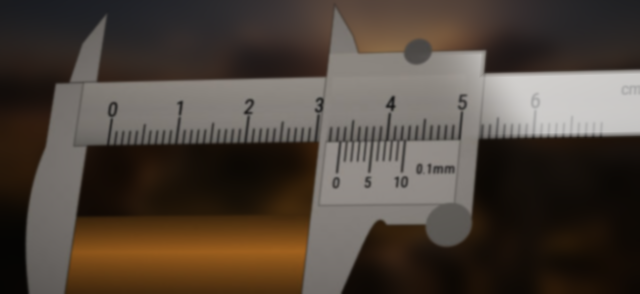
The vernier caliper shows 33.5 mm
